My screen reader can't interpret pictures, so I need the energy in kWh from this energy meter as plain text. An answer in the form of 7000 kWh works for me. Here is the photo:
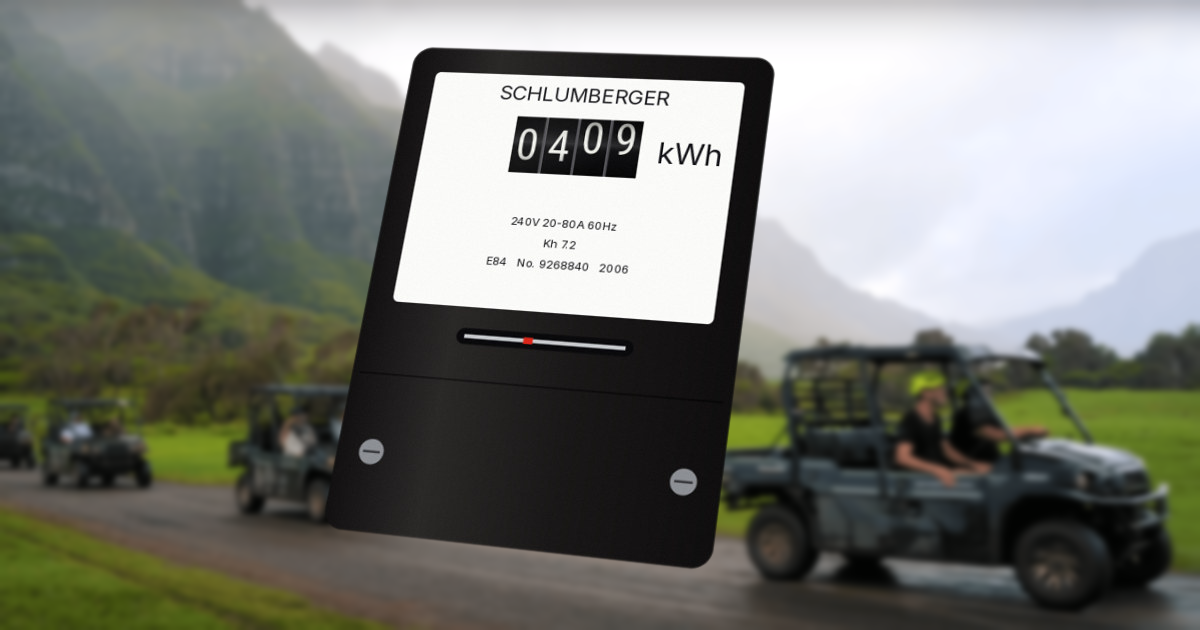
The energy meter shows 409 kWh
